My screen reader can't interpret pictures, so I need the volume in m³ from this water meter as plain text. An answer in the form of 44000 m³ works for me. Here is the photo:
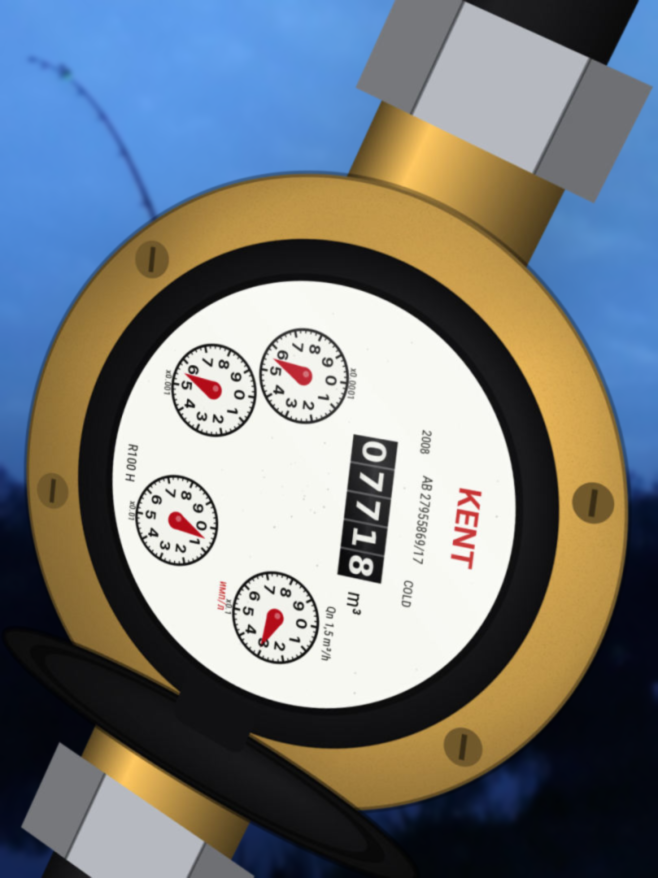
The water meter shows 7718.3055 m³
